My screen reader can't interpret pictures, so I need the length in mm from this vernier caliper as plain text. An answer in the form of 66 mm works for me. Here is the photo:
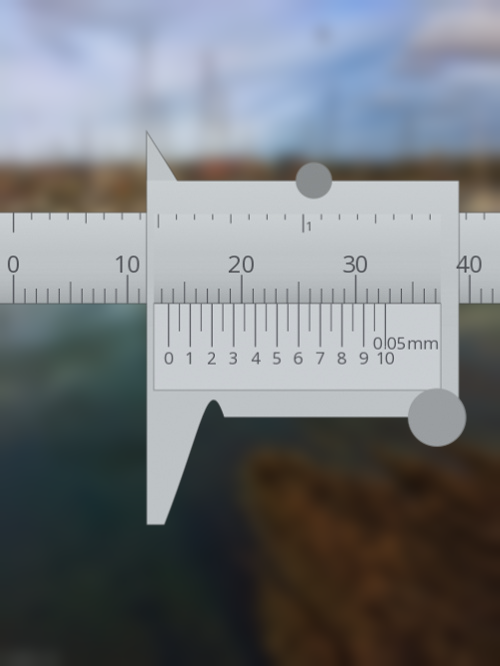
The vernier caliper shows 13.6 mm
